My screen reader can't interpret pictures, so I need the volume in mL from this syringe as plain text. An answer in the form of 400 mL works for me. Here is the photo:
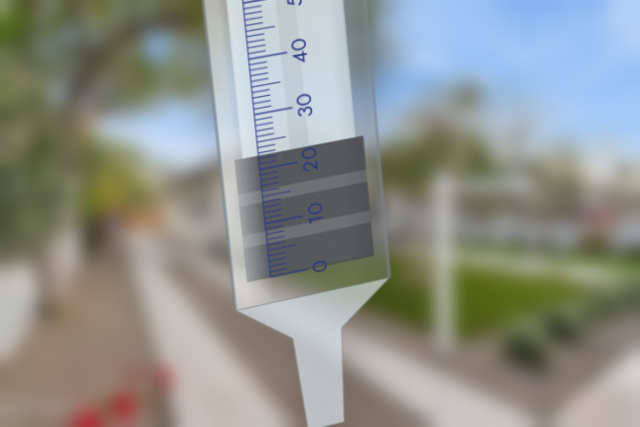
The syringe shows 0 mL
